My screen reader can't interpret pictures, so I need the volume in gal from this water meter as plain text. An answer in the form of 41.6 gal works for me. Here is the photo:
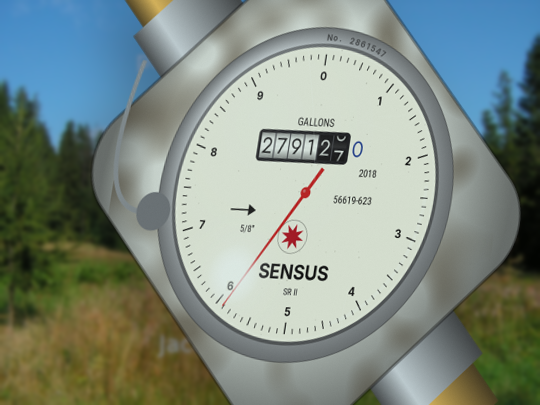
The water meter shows 2791265.9 gal
